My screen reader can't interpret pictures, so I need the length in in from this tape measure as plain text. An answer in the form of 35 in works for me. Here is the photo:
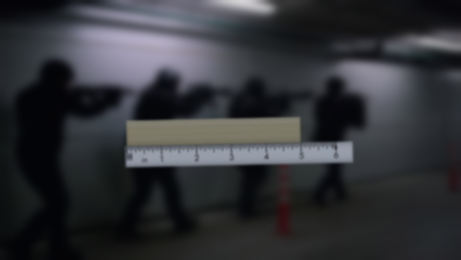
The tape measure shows 5 in
